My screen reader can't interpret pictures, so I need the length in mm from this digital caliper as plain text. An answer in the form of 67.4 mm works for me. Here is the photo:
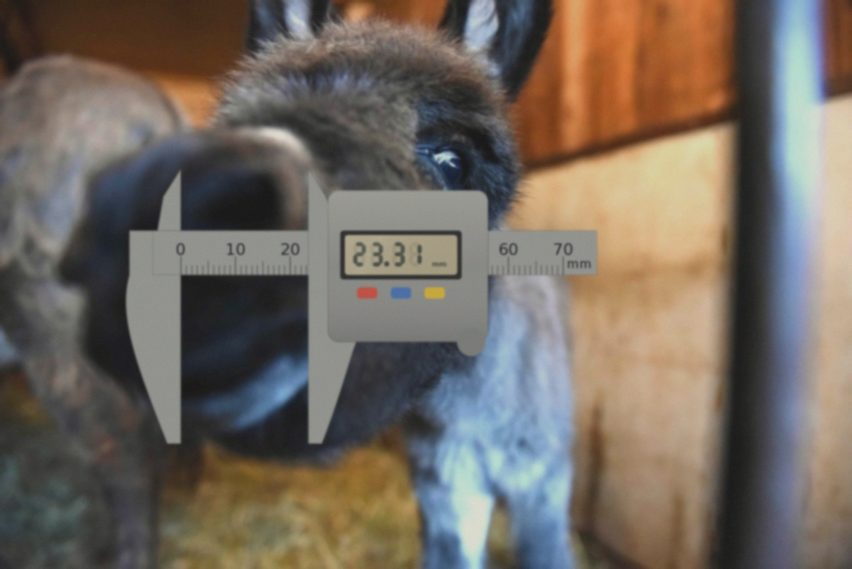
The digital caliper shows 23.31 mm
